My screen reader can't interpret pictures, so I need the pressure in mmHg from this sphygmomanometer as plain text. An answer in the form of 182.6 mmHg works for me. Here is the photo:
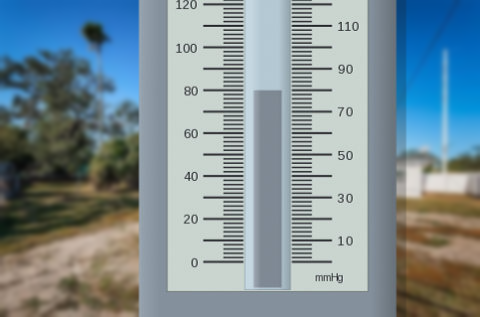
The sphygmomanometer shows 80 mmHg
